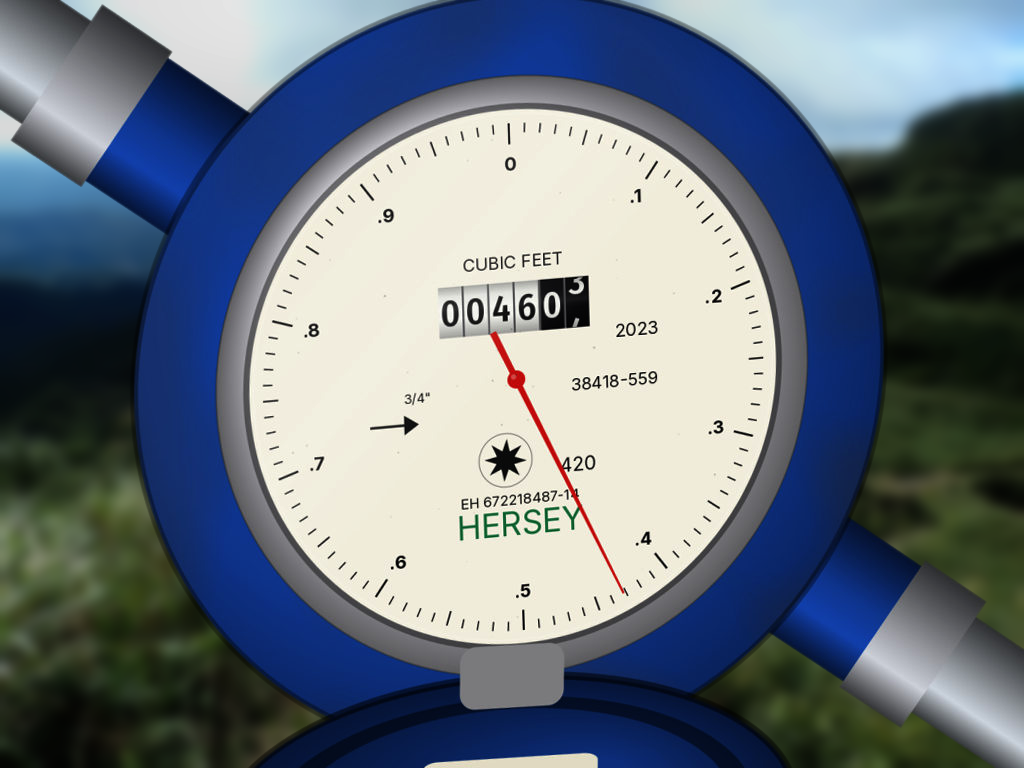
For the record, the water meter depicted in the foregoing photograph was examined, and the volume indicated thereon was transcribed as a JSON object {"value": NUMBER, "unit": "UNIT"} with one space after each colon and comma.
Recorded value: {"value": 4603.43, "unit": "ft³"}
